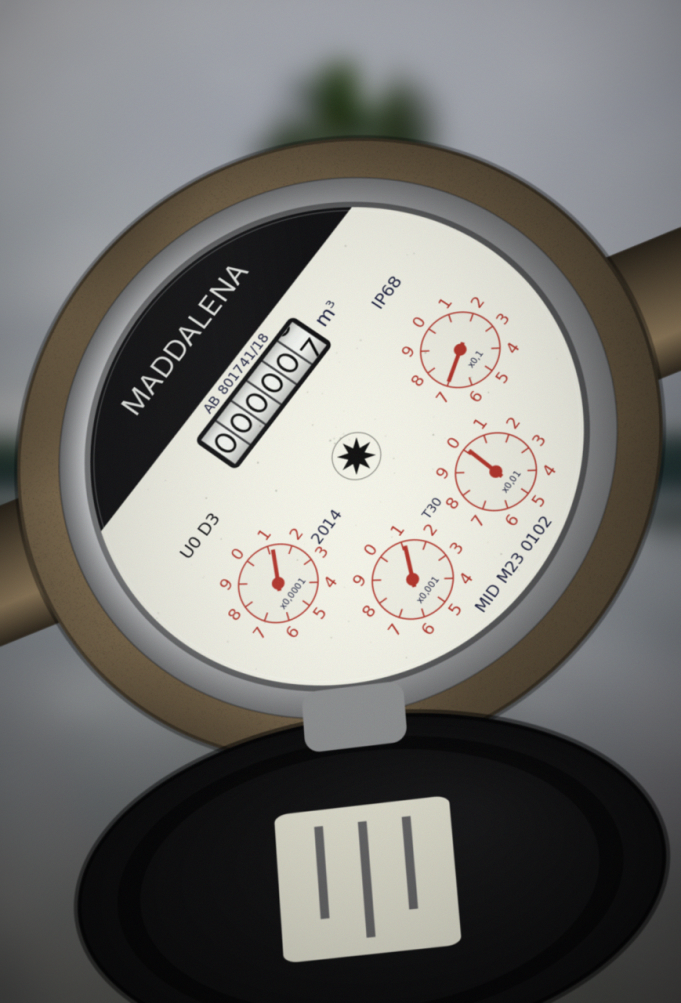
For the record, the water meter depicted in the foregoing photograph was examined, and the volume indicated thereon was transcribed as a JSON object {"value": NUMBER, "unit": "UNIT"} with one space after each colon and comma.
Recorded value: {"value": 6.7011, "unit": "m³"}
